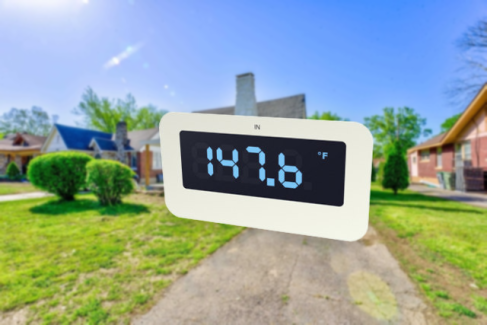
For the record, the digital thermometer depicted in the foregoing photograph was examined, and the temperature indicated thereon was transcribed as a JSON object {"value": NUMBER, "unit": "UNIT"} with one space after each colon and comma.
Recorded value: {"value": 147.6, "unit": "°F"}
